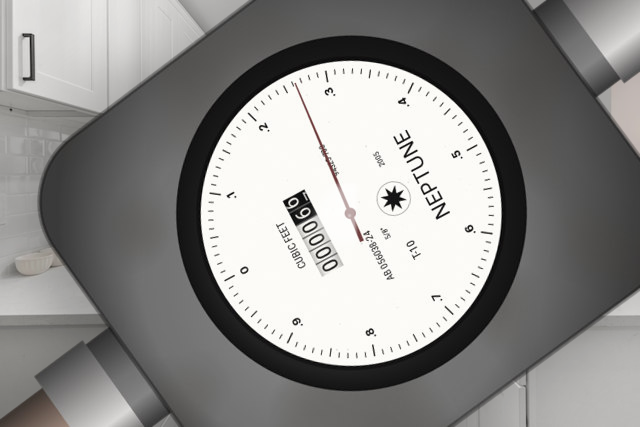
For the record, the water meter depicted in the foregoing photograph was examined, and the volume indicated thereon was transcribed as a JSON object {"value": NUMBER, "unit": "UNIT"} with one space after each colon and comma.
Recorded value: {"value": 66.26, "unit": "ft³"}
